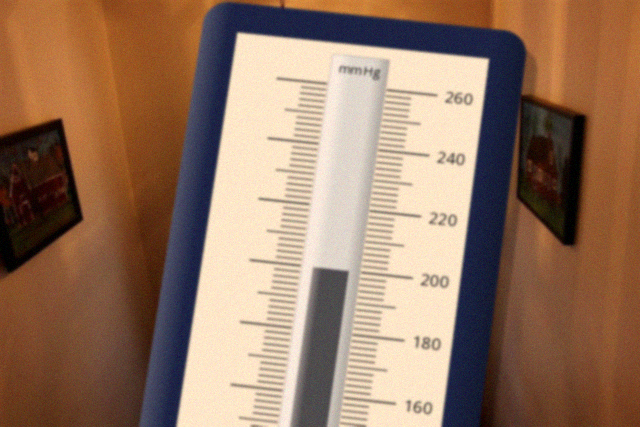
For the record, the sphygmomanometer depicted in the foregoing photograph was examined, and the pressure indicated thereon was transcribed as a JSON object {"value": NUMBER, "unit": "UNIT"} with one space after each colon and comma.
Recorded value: {"value": 200, "unit": "mmHg"}
